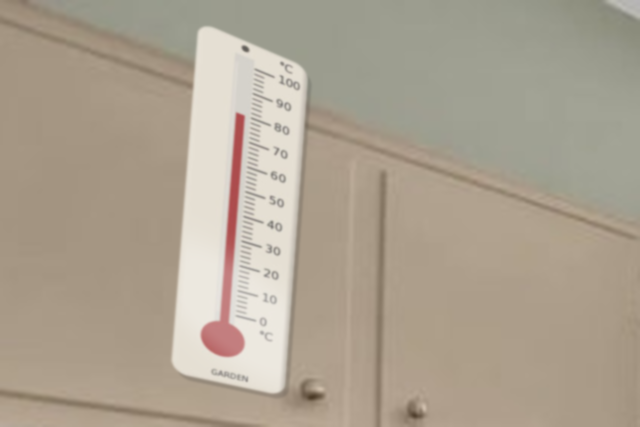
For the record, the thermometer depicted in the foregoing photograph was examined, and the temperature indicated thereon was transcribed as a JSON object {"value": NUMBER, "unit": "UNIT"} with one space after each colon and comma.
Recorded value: {"value": 80, "unit": "°C"}
